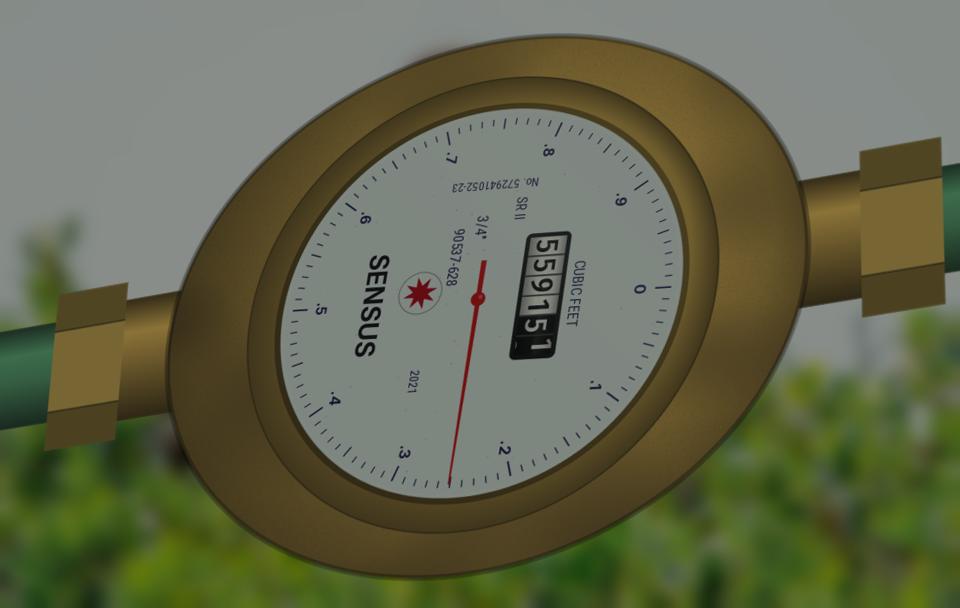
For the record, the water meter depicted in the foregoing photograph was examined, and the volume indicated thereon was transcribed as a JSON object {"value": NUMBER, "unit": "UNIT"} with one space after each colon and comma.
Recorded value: {"value": 559151.25, "unit": "ft³"}
